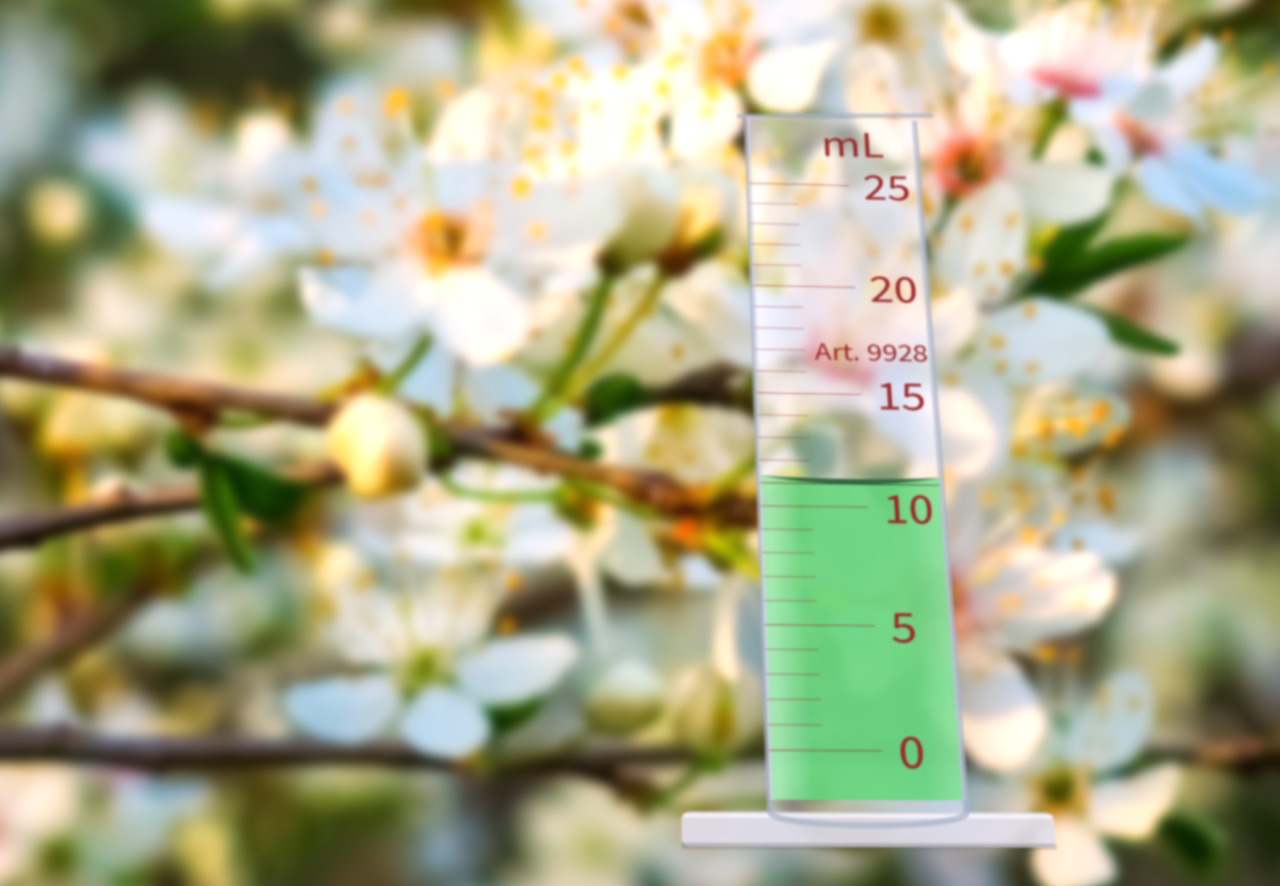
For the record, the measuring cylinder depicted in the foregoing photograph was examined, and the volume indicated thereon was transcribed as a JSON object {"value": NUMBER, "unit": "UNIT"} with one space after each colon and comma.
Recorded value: {"value": 11, "unit": "mL"}
